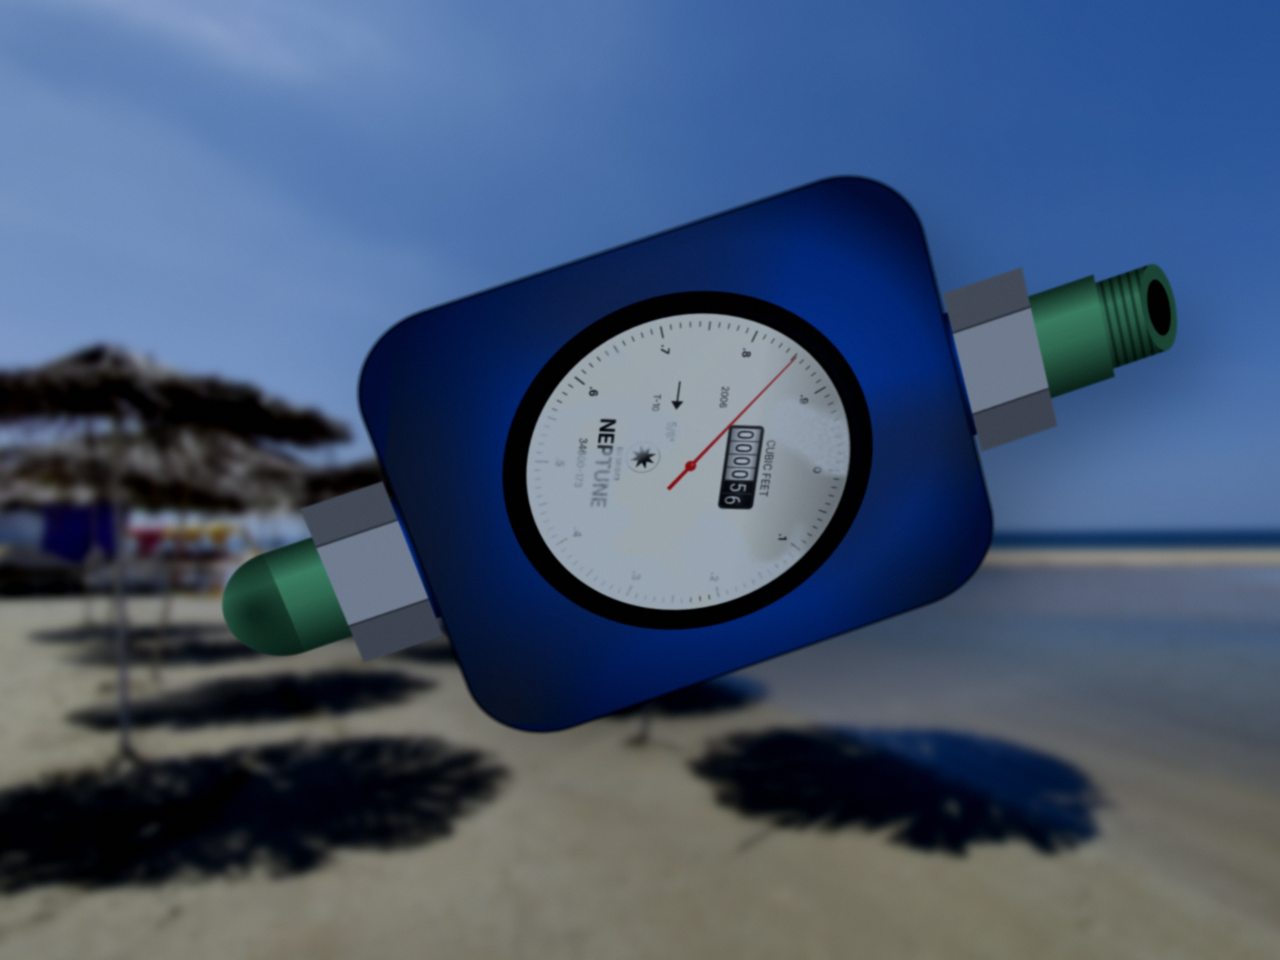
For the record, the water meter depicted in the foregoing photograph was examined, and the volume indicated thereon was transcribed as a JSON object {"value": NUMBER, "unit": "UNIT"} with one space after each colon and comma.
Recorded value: {"value": 55.85, "unit": "ft³"}
